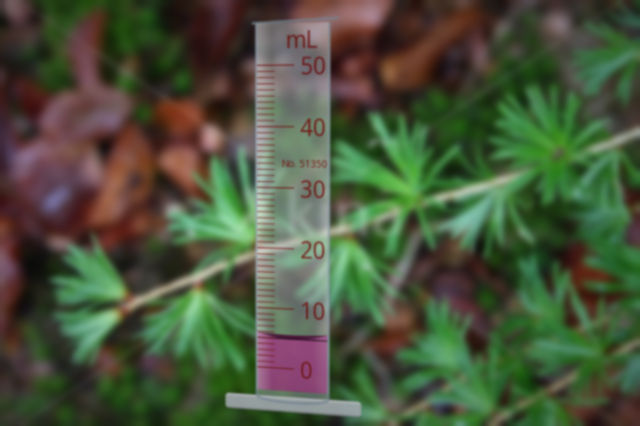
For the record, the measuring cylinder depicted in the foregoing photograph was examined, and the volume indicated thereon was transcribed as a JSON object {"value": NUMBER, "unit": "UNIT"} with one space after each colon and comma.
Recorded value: {"value": 5, "unit": "mL"}
